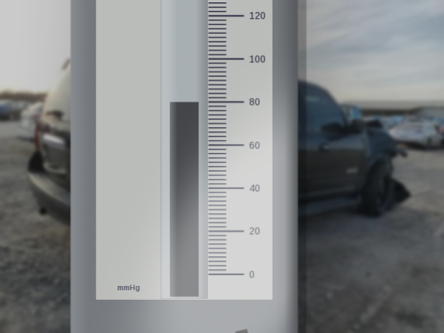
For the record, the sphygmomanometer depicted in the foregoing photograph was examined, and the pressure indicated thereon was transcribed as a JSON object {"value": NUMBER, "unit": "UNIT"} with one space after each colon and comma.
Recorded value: {"value": 80, "unit": "mmHg"}
